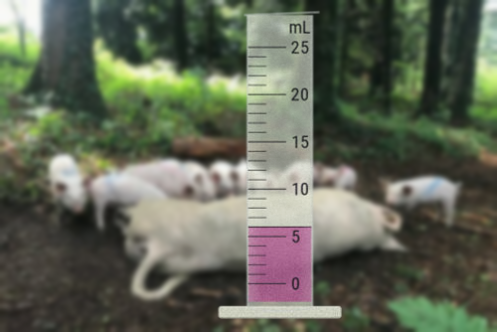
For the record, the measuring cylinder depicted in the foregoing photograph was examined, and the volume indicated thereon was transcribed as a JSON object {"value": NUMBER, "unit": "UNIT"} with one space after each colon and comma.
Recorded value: {"value": 6, "unit": "mL"}
